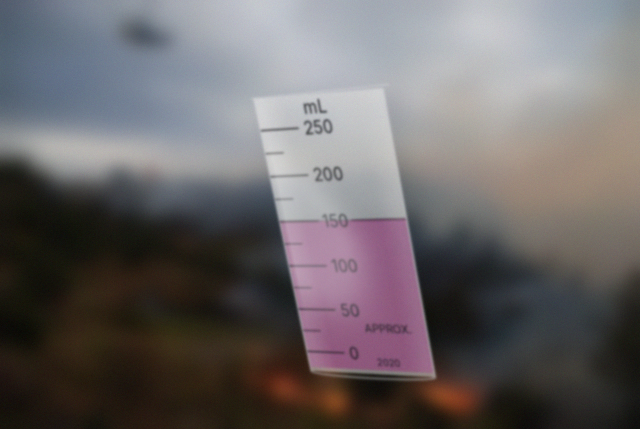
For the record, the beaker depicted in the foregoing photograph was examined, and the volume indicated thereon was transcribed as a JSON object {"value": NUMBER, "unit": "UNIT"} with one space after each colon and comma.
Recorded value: {"value": 150, "unit": "mL"}
